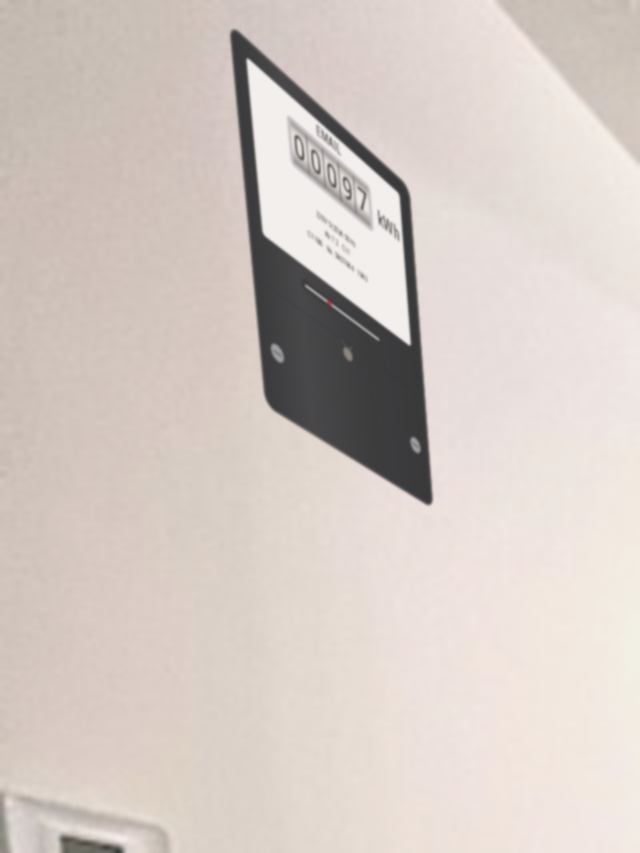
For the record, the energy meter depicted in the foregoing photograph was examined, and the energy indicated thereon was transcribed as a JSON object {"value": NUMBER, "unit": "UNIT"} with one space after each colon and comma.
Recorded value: {"value": 97, "unit": "kWh"}
